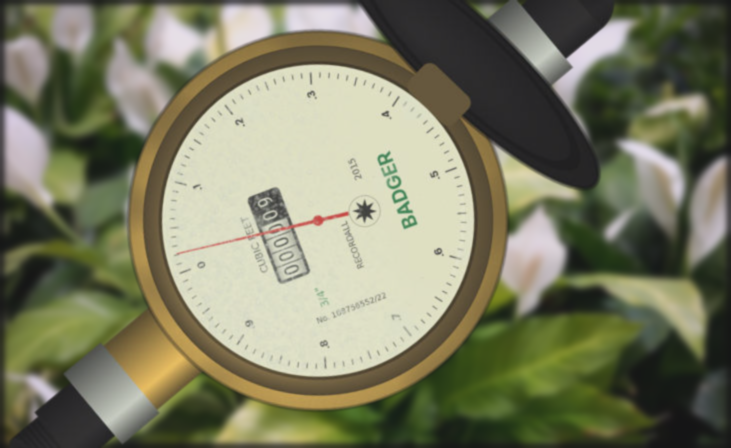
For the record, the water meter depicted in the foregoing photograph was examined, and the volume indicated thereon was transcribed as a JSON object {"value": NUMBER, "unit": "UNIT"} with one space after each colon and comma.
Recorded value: {"value": 9.02, "unit": "ft³"}
